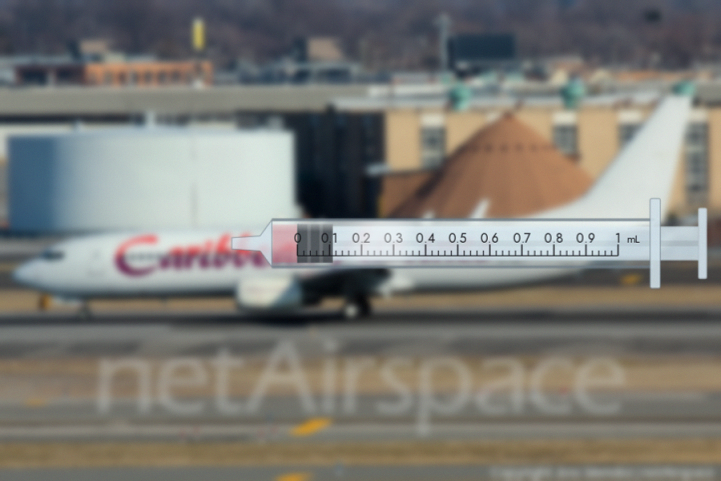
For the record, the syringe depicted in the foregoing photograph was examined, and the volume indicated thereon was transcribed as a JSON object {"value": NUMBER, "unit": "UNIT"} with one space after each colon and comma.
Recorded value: {"value": 0, "unit": "mL"}
